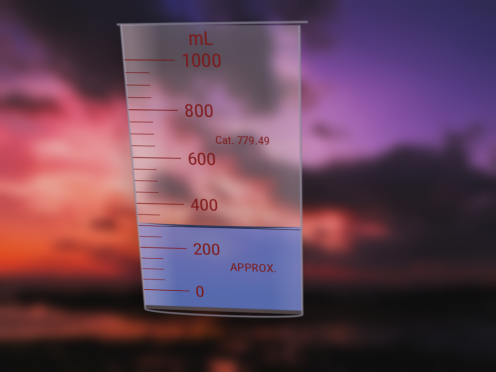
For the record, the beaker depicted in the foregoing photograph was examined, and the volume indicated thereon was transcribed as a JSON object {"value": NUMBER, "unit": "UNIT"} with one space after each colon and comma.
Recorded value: {"value": 300, "unit": "mL"}
